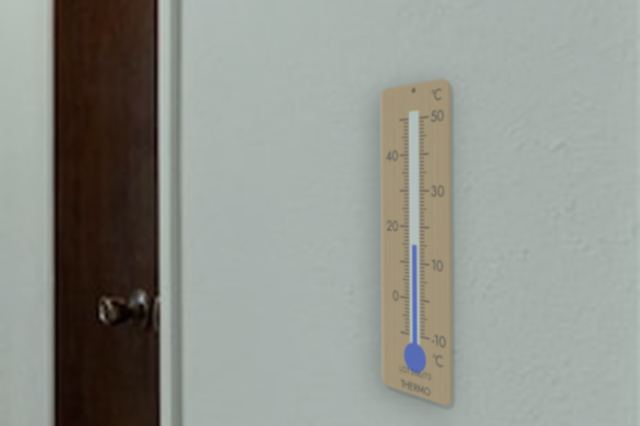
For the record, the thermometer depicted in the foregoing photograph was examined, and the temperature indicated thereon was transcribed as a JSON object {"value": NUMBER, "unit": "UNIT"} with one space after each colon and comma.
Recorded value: {"value": 15, "unit": "°C"}
